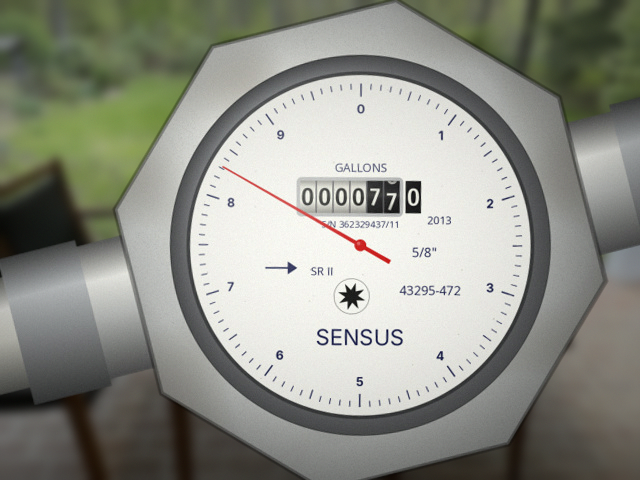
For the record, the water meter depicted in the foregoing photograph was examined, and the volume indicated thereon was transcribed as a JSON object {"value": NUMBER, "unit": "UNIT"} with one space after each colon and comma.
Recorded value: {"value": 768.3, "unit": "gal"}
